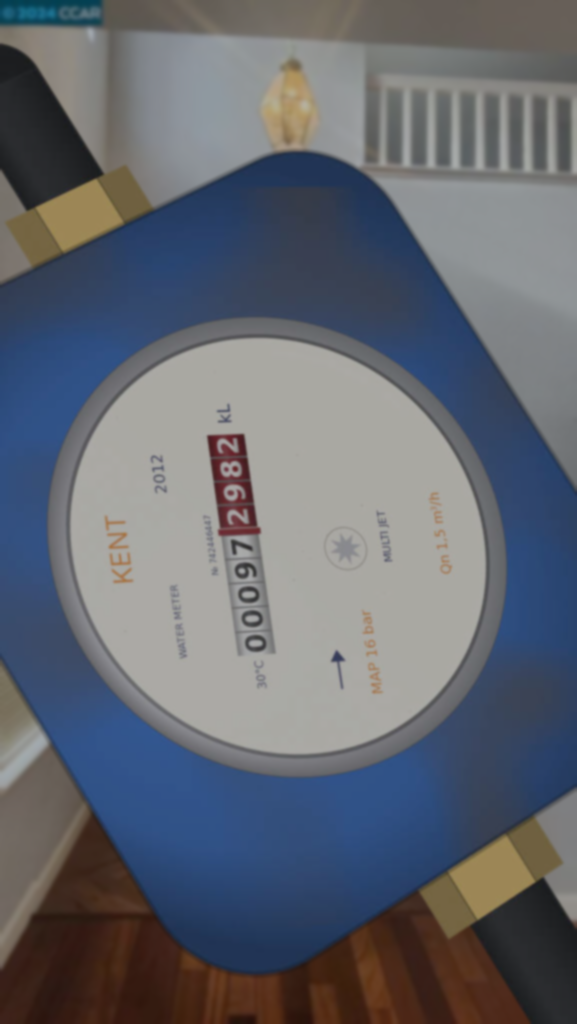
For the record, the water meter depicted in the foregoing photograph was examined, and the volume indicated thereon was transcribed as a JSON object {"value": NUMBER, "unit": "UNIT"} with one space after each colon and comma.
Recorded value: {"value": 97.2982, "unit": "kL"}
